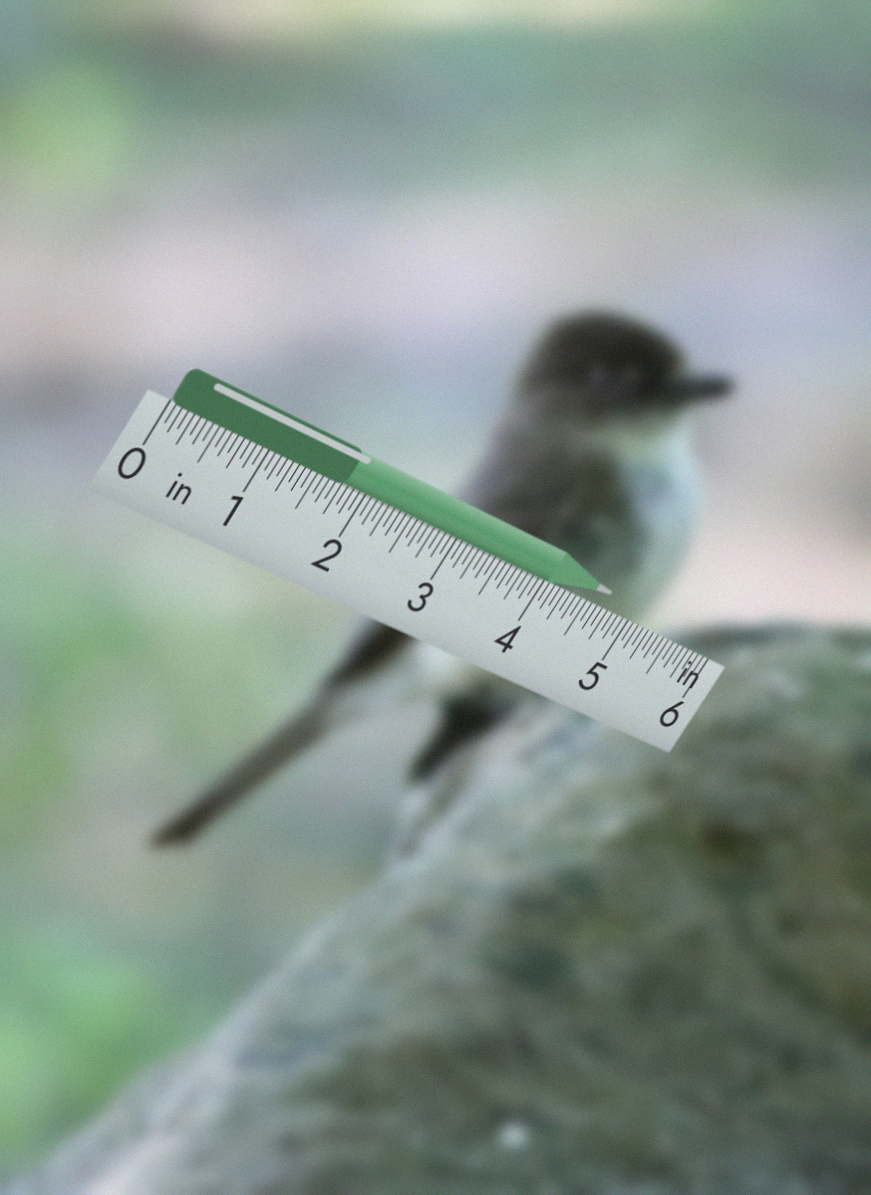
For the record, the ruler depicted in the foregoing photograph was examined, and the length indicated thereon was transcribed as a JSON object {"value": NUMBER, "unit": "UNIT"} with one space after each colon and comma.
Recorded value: {"value": 4.6875, "unit": "in"}
